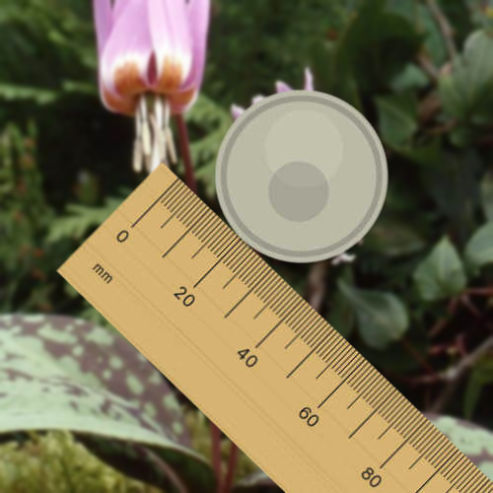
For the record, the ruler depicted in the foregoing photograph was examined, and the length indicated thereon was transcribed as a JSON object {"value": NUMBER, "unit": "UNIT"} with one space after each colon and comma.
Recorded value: {"value": 40, "unit": "mm"}
